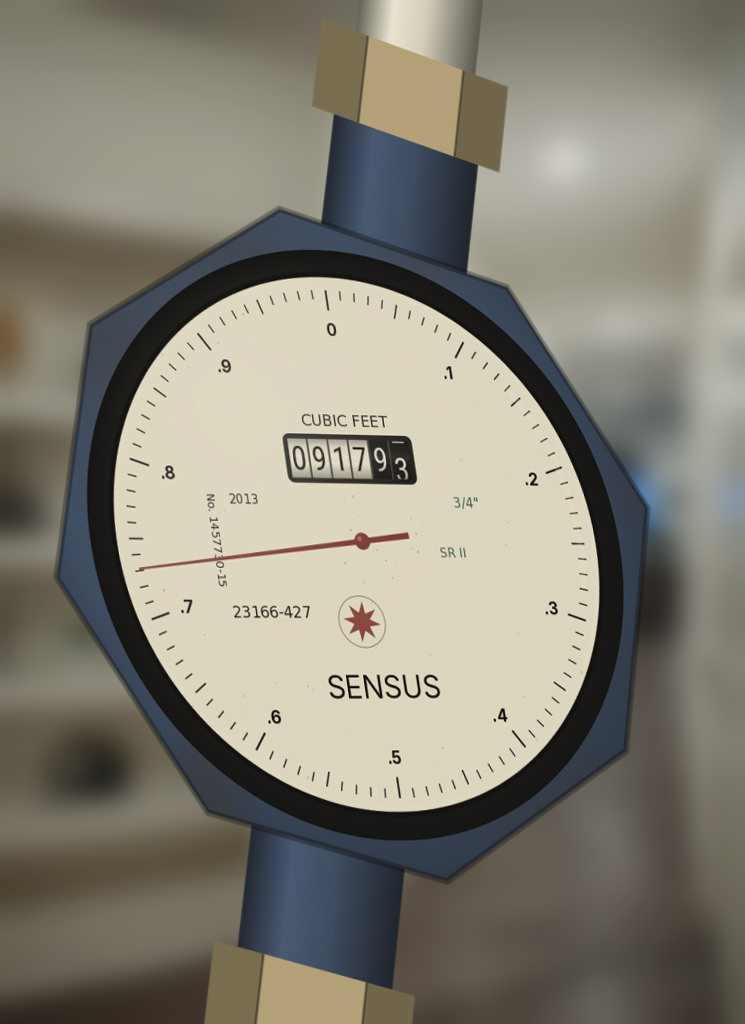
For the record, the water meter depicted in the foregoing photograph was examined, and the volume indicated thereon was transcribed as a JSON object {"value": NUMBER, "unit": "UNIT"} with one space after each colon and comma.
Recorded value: {"value": 91792.73, "unit": "ft³"}
